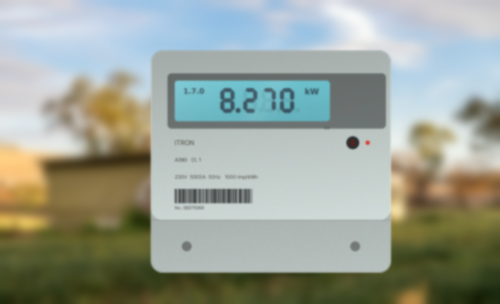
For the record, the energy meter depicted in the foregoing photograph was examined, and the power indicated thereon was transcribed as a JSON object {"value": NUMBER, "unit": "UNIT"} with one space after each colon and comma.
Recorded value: {"value": 8.270, "unit": "kW"}
